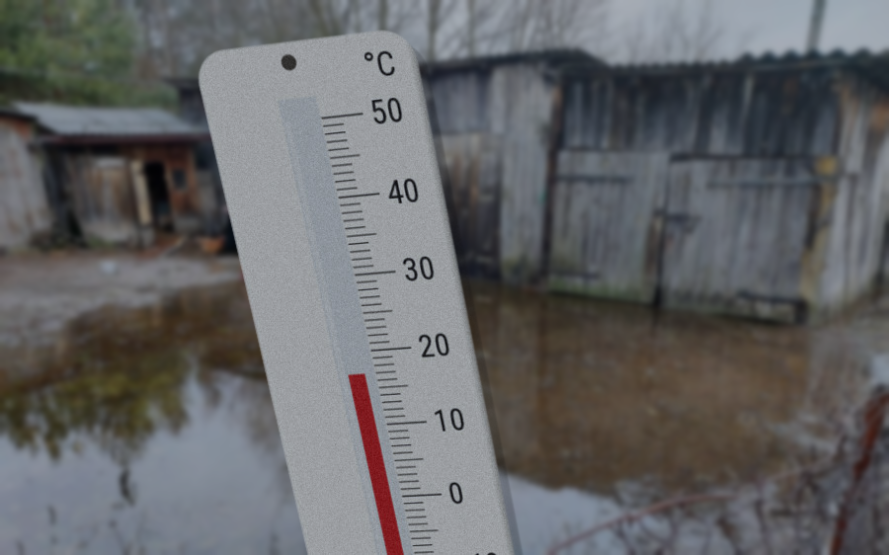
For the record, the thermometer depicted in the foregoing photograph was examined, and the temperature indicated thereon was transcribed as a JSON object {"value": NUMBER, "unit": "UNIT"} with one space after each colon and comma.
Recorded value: {"value": 17, "unit": "°C"}
